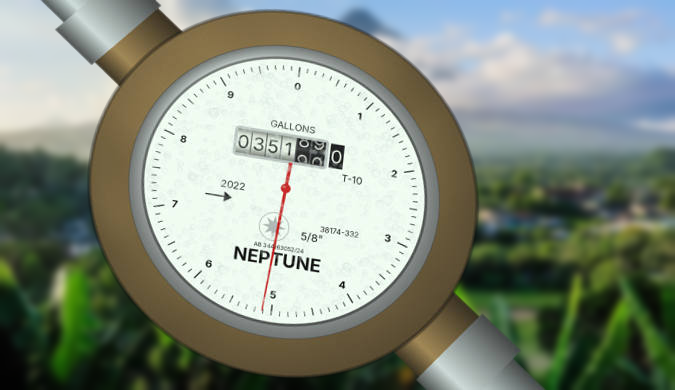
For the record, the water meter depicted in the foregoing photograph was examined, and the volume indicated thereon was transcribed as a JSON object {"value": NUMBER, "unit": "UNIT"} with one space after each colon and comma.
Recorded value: {"value": 351895.1, "unit": "gal"}
